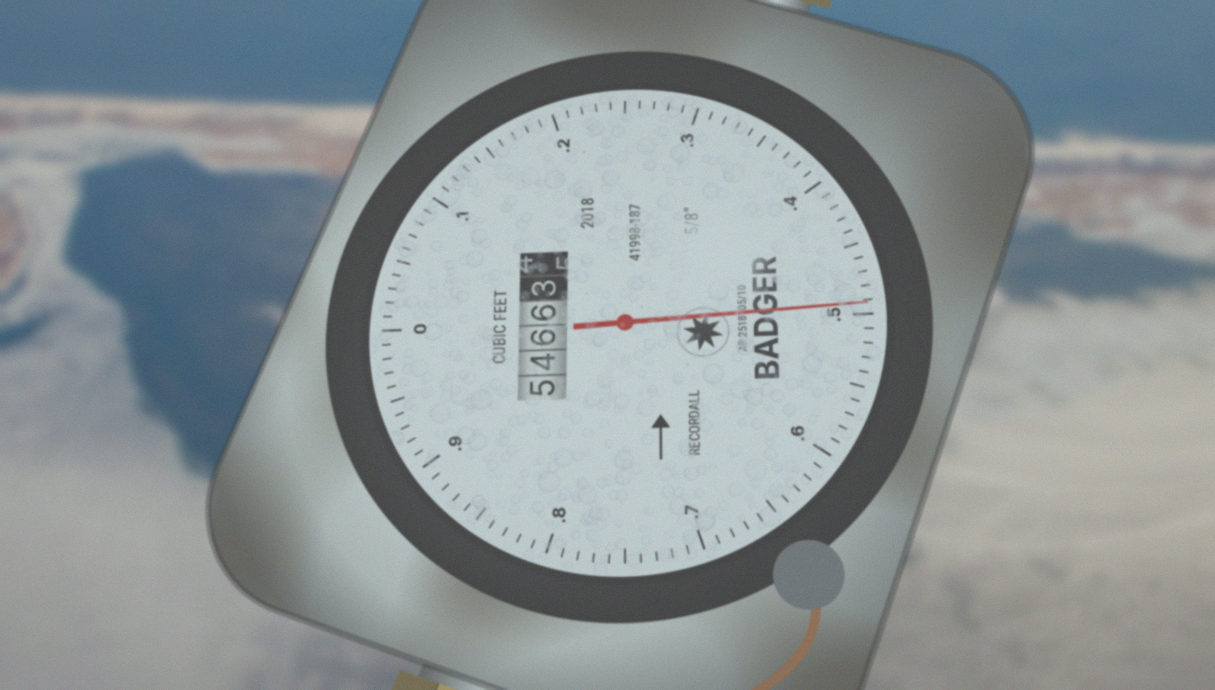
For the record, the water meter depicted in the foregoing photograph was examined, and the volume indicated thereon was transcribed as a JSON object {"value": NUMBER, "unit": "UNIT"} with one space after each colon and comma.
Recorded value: {"value": 546634.49, "unit": "ft³"}
